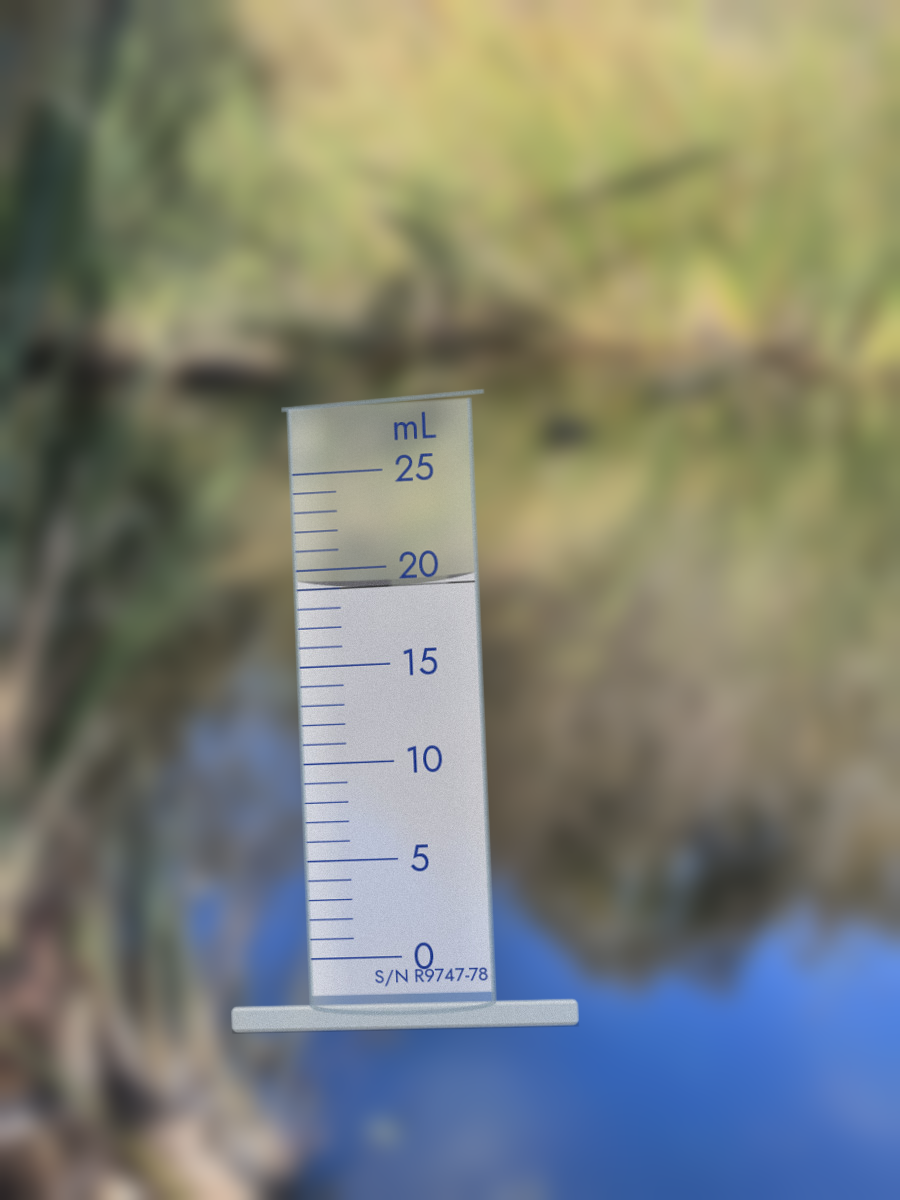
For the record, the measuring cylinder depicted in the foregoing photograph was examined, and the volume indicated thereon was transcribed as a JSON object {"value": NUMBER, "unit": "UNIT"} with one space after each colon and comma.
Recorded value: {"value": 19, "unit": "mL"}
